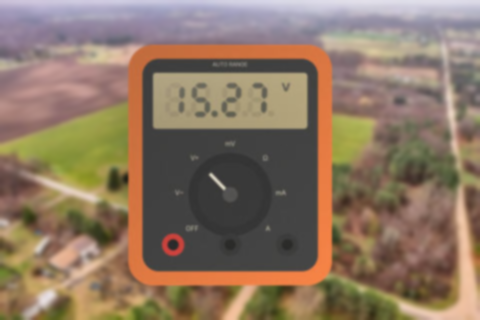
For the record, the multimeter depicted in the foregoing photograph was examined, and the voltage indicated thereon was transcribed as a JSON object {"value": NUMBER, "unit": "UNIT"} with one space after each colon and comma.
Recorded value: {"value": 15.27, "unit": "V"}
